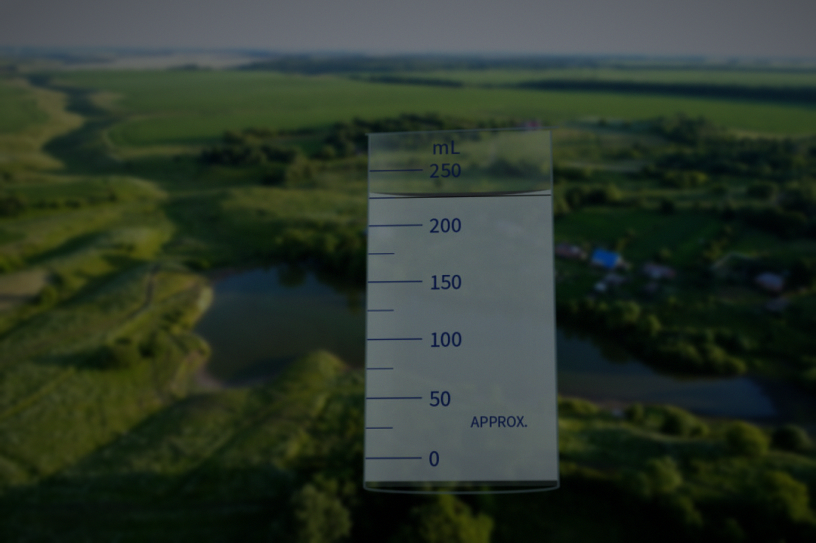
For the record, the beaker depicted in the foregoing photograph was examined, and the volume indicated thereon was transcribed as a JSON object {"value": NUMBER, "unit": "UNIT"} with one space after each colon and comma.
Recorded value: {"value": 225, "unit": "mL"}
